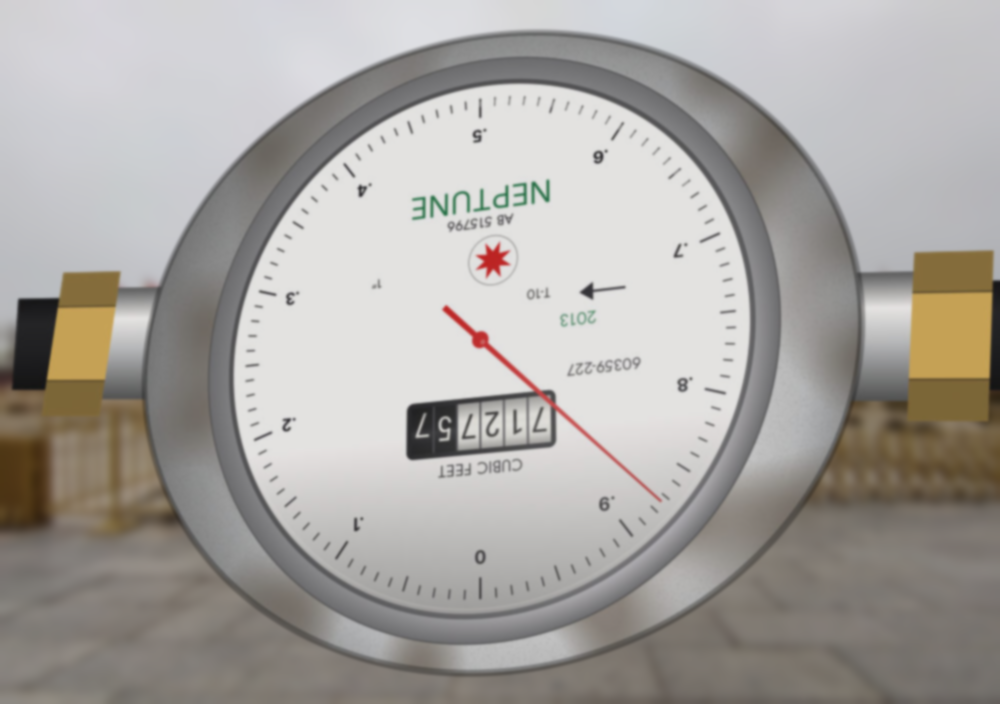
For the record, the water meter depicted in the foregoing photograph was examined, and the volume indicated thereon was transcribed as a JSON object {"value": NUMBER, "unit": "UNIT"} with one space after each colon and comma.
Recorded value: {"value": 712756.87, "unit": "ft³"}
